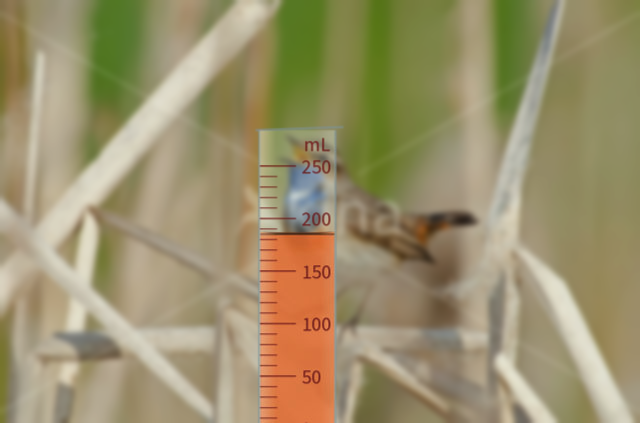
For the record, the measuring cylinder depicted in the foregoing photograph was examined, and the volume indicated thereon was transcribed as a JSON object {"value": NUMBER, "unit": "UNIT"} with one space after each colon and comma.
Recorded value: {"value": 185, "unit": "mL"}
